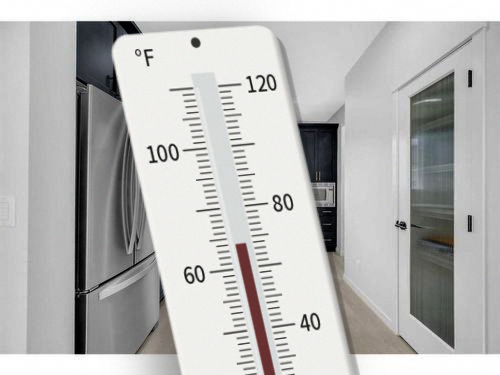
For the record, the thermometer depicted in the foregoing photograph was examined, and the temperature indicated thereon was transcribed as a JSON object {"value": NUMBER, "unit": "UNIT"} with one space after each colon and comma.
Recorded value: {"value": 68, "unit": "°F"}
